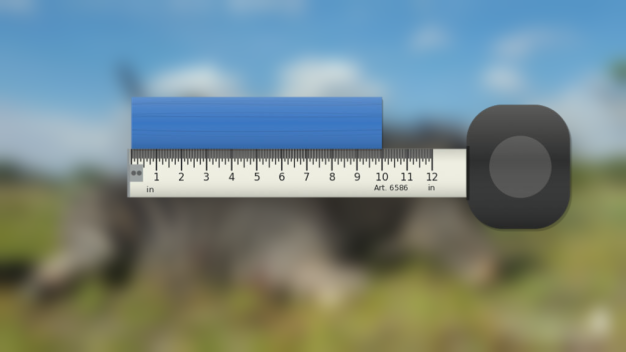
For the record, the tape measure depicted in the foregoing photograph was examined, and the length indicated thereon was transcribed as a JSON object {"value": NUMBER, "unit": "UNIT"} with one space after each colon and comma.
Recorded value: {"value": 10, "unit": "in"}
